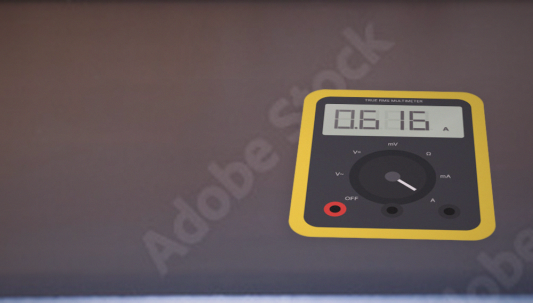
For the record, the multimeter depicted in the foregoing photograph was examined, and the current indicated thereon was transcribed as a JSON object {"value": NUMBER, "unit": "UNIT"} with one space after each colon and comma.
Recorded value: {"value": 0.616, "unit": "A"}
